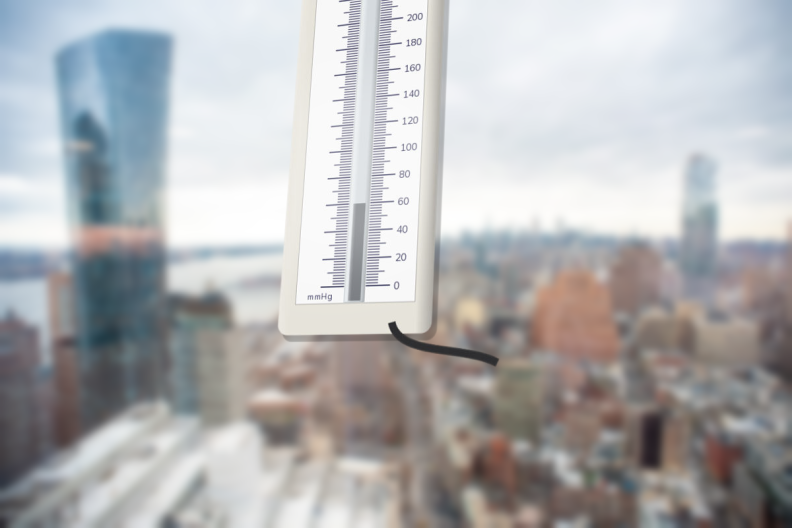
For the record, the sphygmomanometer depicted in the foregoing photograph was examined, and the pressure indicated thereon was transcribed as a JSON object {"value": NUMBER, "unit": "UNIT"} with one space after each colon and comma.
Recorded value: {"value": 60, "unit": "mmHg"}
